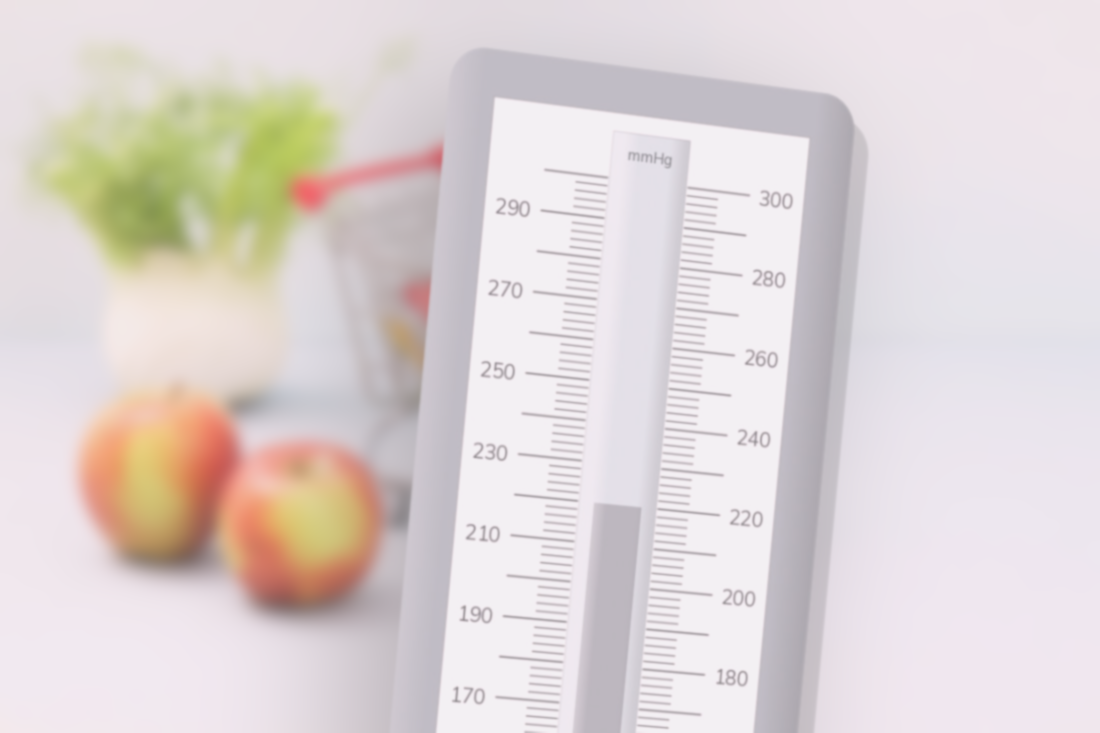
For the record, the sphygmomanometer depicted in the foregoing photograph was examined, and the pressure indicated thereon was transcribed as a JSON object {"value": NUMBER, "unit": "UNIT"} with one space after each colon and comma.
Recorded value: {"value": 220, "unit": "mmHg"}
